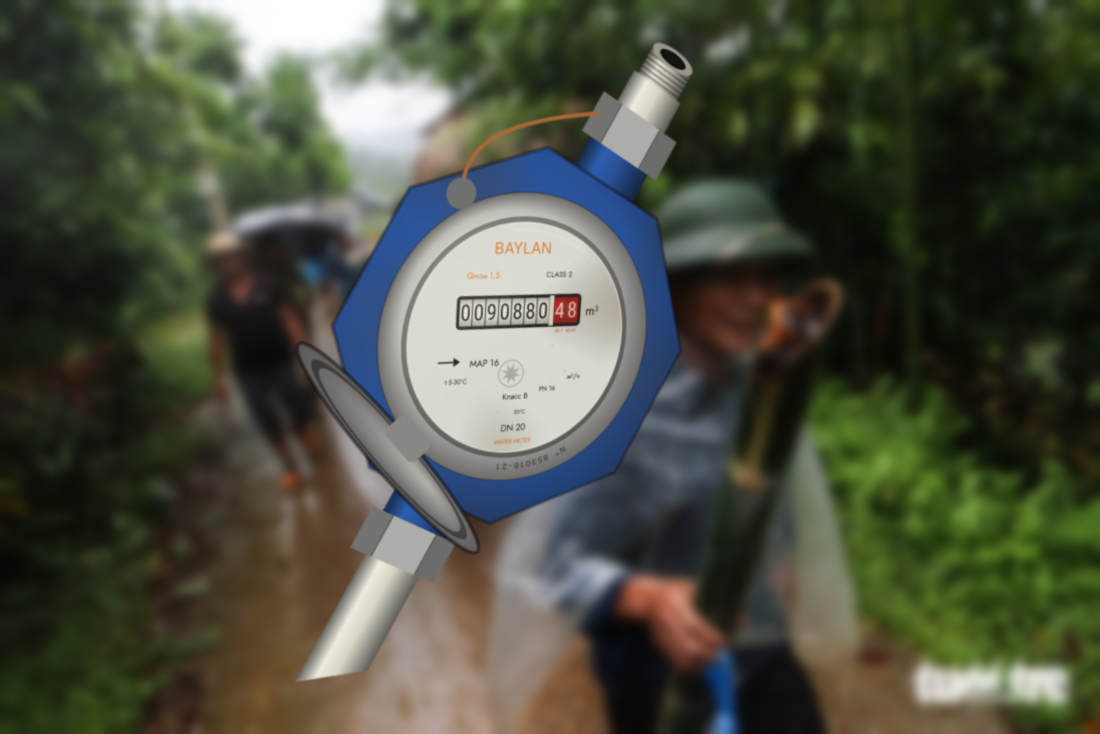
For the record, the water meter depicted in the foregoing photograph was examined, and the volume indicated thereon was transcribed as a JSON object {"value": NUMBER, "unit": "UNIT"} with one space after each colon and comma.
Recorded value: {"value": 90880.48, "unit": "m³"}
